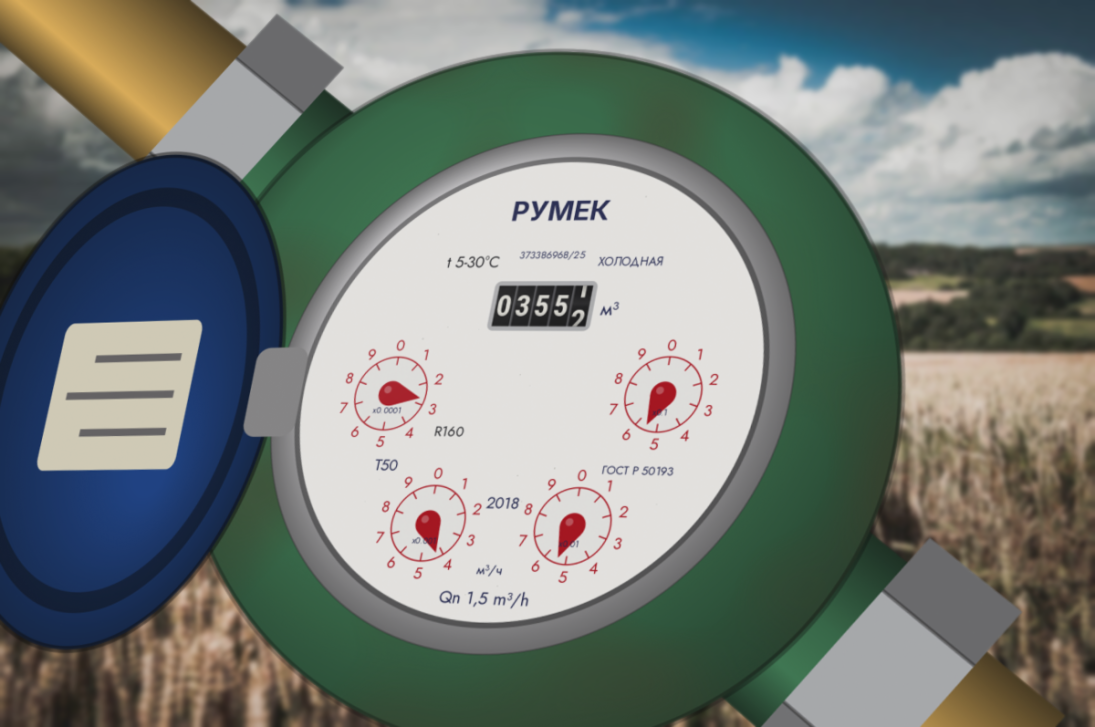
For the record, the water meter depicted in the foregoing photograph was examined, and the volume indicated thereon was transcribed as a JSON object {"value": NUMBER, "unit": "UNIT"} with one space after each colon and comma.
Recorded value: {"value": 3551.5542, "unit": "m³"}
